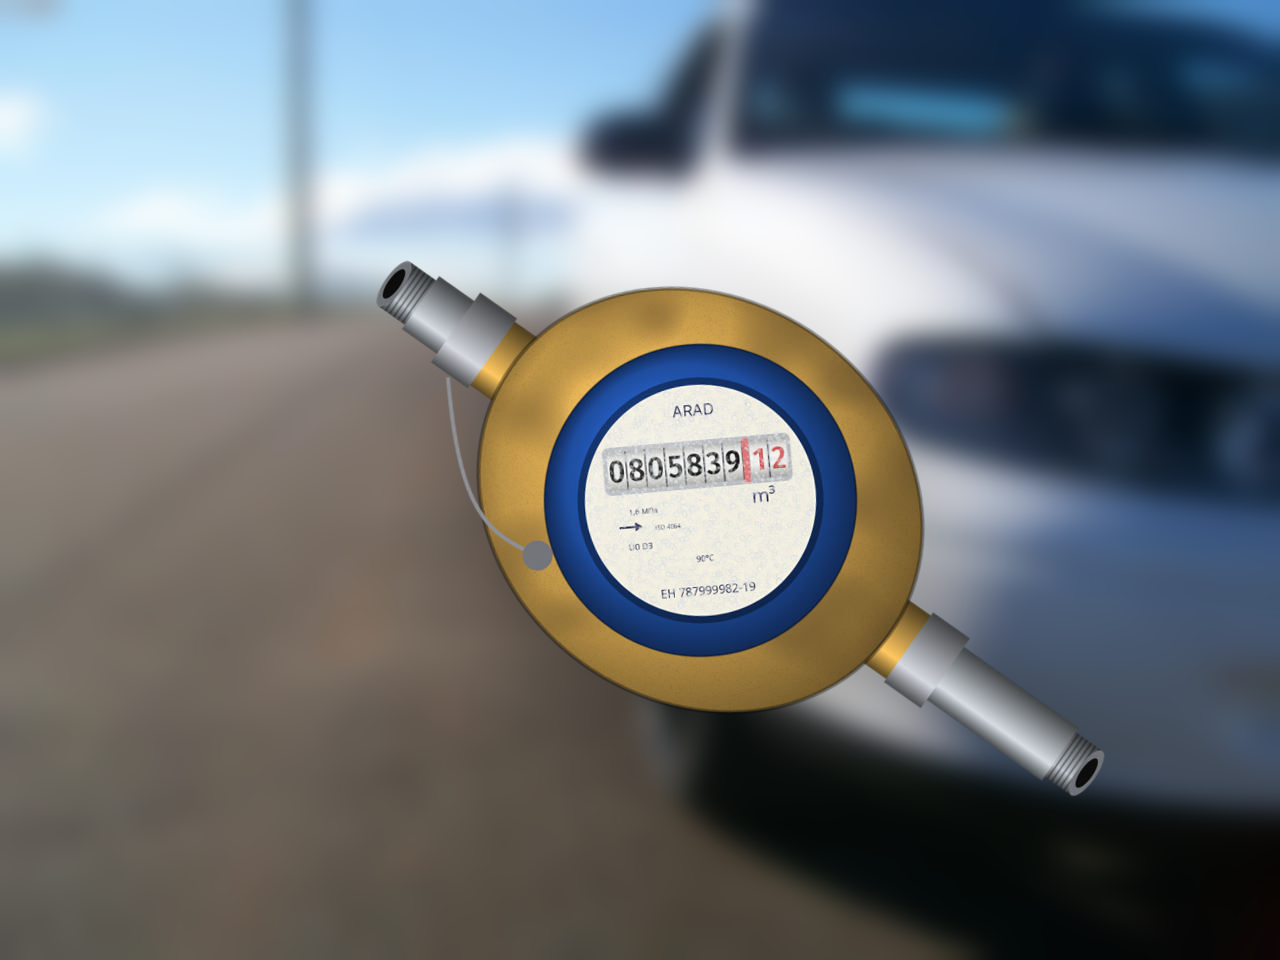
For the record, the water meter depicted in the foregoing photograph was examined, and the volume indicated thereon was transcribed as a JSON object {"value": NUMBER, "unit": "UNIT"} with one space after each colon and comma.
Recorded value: {"value": 805839.12, "unit": "m³"}
